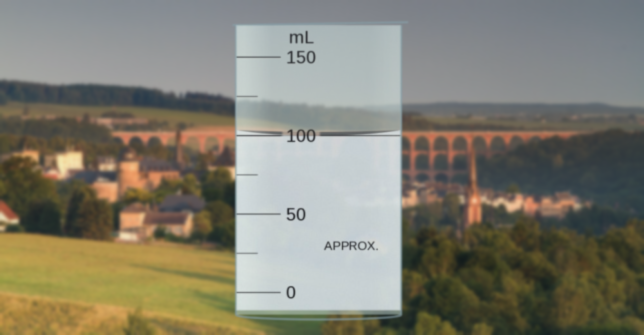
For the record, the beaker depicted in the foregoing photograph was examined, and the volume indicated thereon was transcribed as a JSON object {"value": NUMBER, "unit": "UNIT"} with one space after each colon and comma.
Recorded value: {"value": 100, "unit": "mL"}
